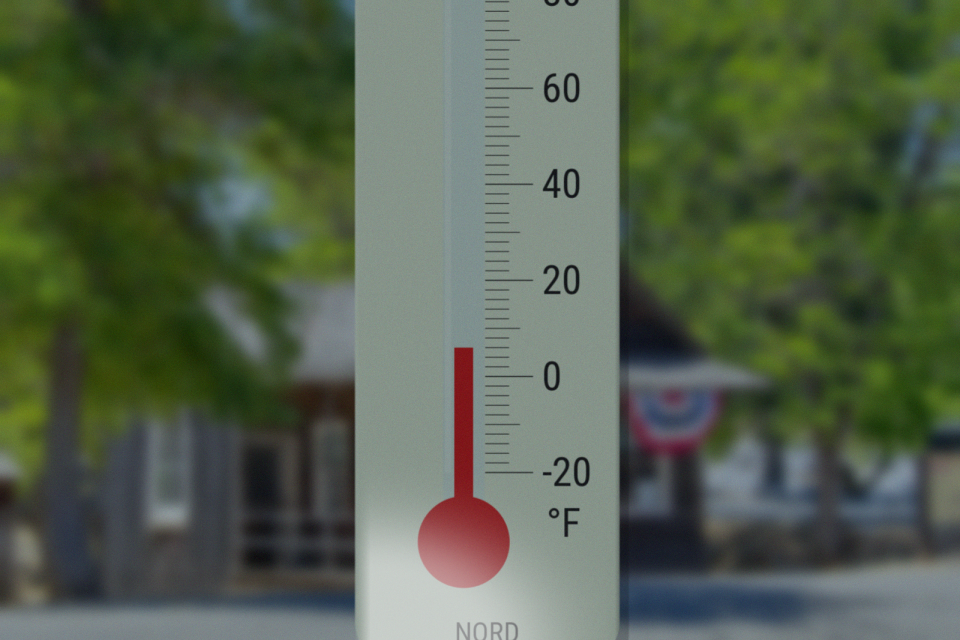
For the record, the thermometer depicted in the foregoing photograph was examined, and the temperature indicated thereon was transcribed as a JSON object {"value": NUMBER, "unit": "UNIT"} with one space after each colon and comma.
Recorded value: {"value": 6, "unit": "°F"}
